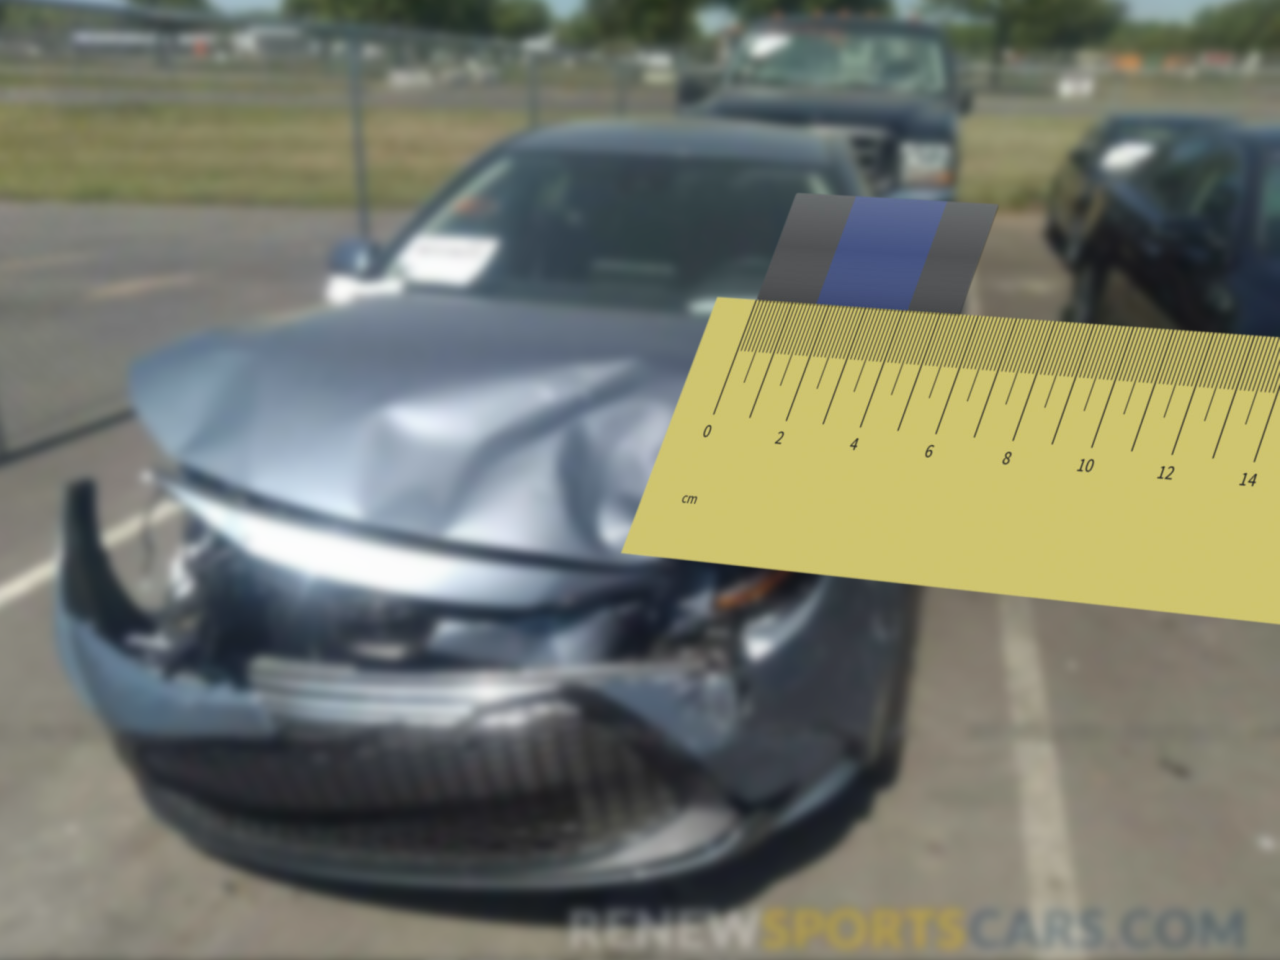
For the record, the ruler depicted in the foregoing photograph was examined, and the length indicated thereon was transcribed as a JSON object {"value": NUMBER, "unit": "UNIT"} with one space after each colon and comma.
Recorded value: {"value": 5.5, "unit": "cm"}
